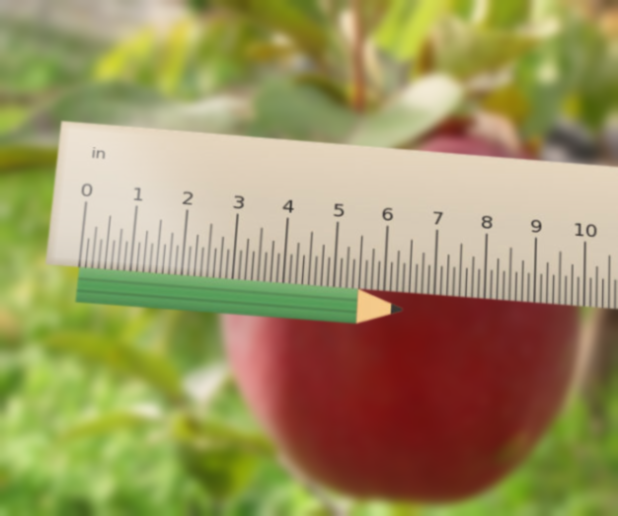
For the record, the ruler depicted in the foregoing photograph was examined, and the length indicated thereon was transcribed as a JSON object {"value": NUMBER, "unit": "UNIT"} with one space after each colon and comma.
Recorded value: {"value": 6.375, "unit": "in"}
